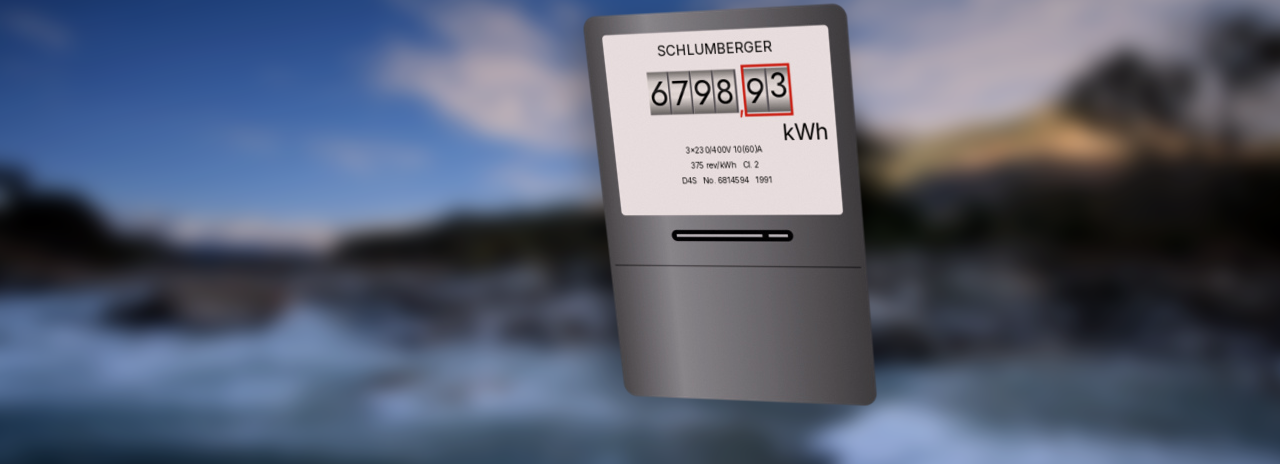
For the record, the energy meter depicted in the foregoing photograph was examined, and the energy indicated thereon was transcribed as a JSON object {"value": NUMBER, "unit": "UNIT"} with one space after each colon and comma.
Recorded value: {"value": 6798.93, "unit": "kWh"}
